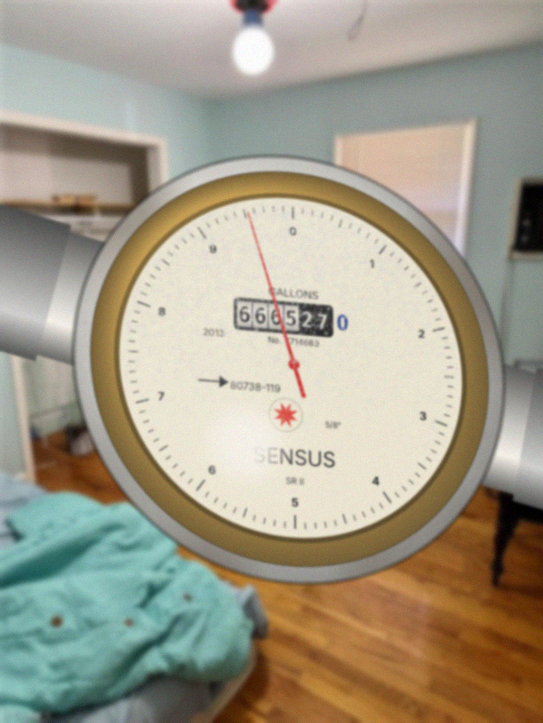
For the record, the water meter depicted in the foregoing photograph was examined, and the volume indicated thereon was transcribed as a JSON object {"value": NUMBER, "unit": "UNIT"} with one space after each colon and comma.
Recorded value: {"value": 6665269.5, "unit": "gal"}
